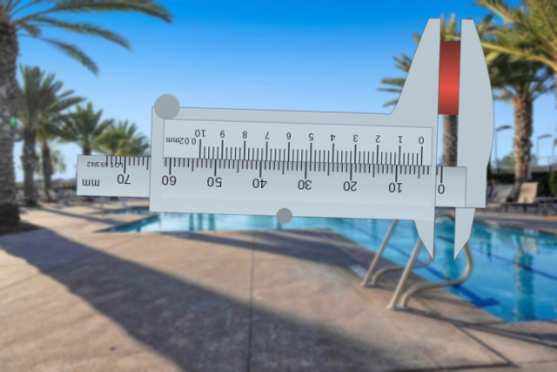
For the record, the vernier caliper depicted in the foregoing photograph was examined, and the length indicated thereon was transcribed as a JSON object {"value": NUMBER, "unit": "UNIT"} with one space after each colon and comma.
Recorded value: {"value": 4.5, "unit": "mm"}
